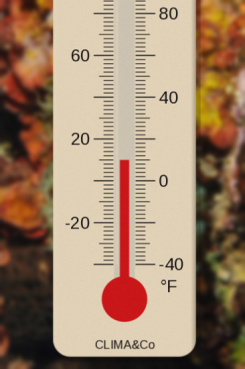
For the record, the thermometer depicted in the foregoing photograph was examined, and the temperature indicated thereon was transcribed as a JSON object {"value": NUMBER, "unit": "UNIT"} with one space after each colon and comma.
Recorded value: {"value": 10, "unit": "°F"}
